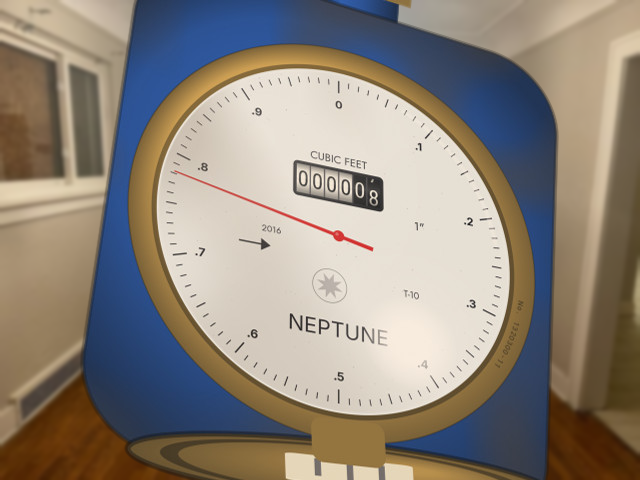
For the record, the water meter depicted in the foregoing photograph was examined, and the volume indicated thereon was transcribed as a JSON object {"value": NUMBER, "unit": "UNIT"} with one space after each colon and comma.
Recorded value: {"value": 7.78, "unit": "ft³"}
